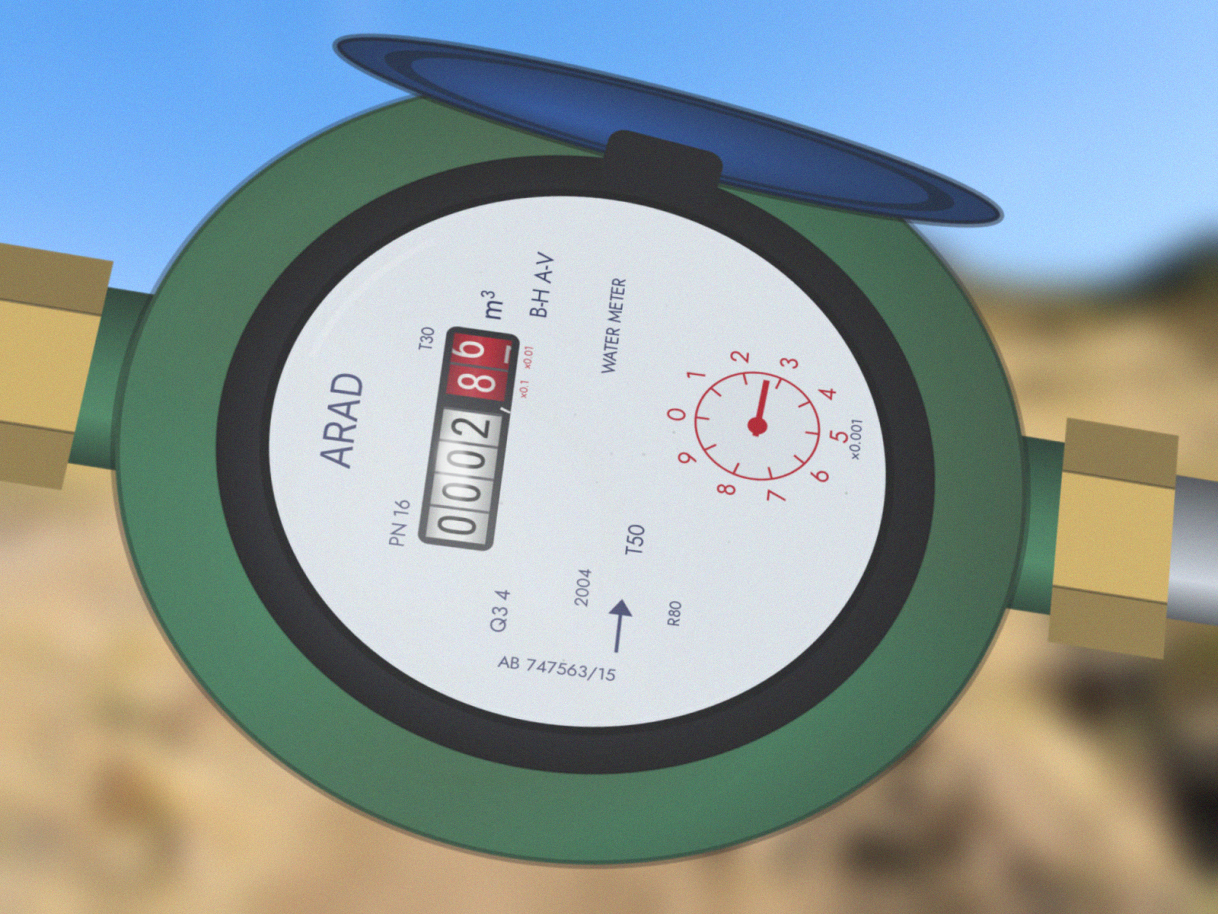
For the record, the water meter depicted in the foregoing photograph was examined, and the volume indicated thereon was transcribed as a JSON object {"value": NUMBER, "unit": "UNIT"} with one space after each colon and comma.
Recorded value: {"value": 2.862, "unit": "m³"}
